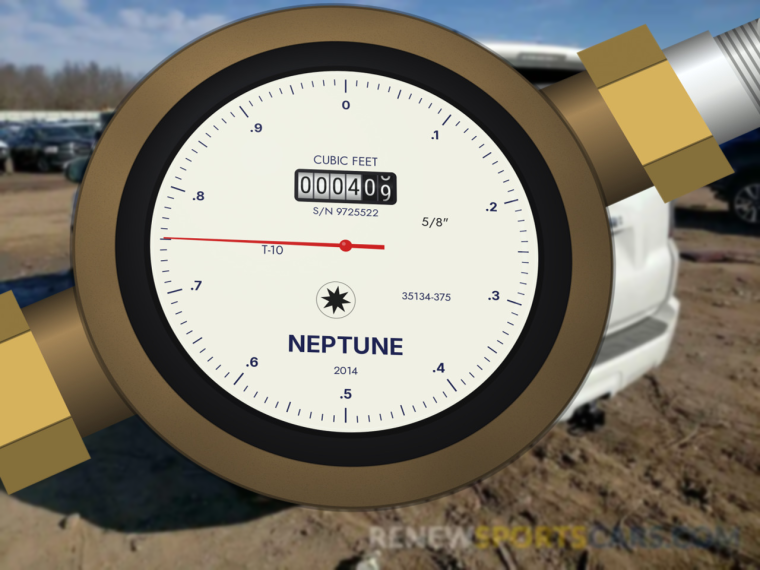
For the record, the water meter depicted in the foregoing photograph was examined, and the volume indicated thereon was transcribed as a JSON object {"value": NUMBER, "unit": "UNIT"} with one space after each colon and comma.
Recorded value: {"value": 408.75, "unit": "ft³"}
